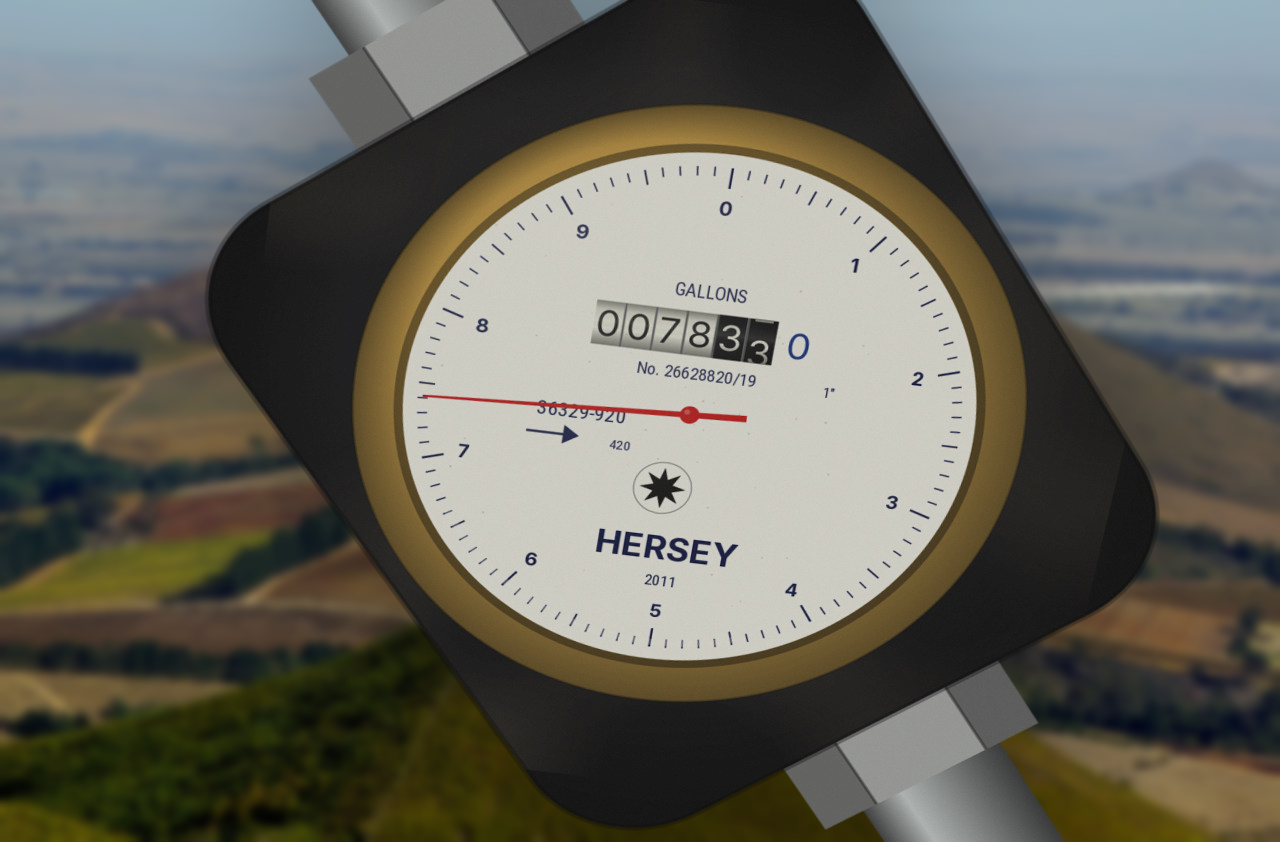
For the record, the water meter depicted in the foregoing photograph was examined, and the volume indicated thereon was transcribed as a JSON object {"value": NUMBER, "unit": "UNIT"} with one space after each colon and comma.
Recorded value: {"value": 78327.4, "unit": "gal"}
